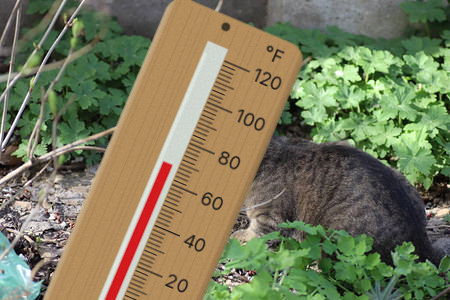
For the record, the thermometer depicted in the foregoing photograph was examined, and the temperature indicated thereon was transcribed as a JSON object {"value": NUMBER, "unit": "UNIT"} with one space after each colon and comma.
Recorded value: {"value": 68, "unit": "°F"}
